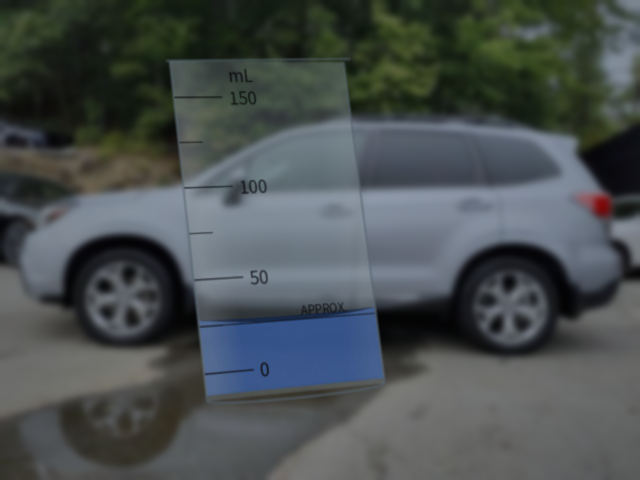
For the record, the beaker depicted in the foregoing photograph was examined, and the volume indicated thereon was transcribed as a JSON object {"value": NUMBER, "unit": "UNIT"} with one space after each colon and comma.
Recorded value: {"value": 25, "unit": "mL"}
